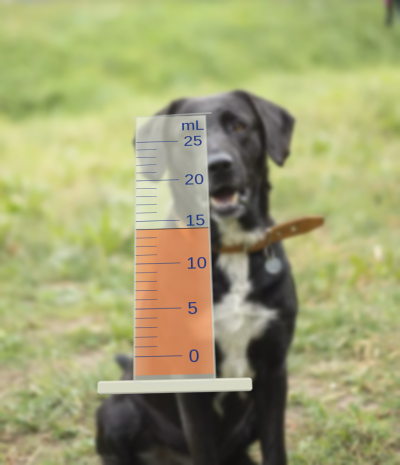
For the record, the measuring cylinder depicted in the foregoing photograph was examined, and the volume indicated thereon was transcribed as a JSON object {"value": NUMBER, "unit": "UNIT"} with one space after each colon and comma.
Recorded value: {"value": 14, "unit": "mL"}
